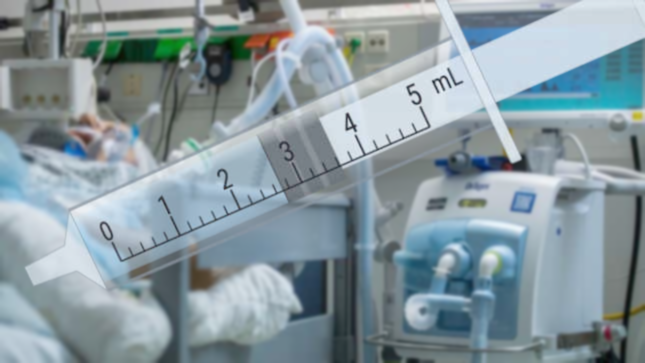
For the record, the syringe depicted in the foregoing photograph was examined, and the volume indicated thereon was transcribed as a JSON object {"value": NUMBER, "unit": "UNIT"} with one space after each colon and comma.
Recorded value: {"value": 2.7, "unit": "mL"}
